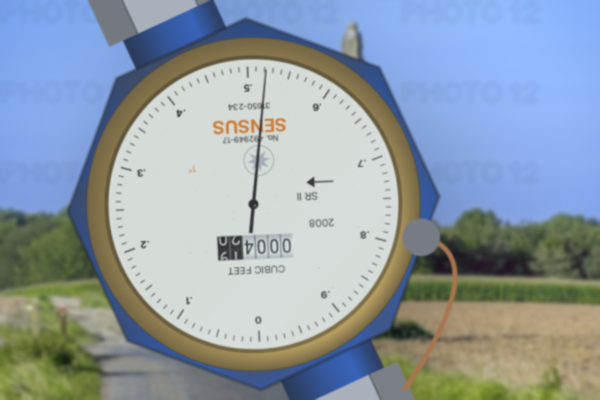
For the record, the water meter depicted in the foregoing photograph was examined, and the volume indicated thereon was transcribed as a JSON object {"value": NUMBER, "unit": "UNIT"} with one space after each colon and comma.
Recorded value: {"value": 419.52, "unit": "ft³"}
